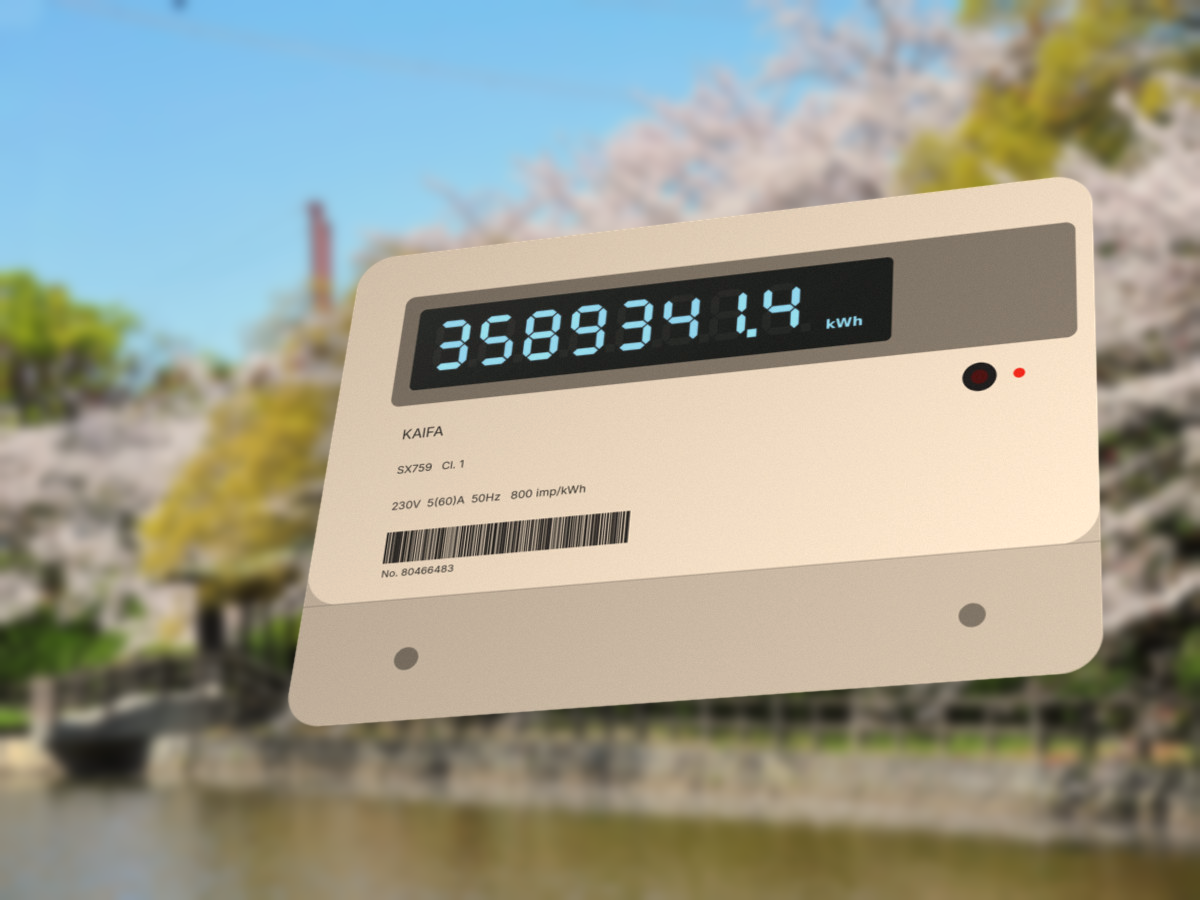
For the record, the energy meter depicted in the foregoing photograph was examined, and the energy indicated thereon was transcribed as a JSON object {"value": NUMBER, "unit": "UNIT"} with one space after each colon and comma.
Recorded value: {"value": 3589341.4, "unit": "kWh"}
